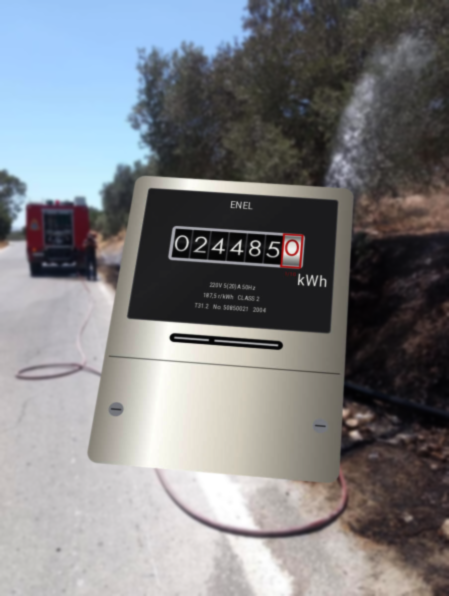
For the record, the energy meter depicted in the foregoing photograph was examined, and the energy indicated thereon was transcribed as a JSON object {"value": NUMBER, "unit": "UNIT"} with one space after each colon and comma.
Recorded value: {"value": 24485.0, "unit": "kWh"}
